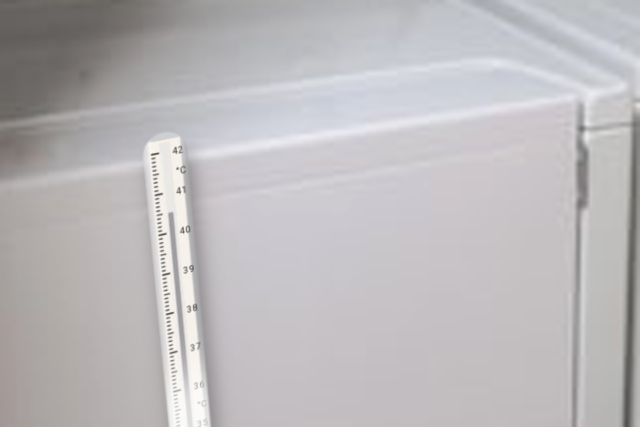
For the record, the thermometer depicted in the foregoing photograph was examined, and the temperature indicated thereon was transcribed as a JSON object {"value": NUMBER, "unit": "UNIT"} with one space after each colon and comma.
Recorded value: {"value": 40.5, "unit": "°C"}
